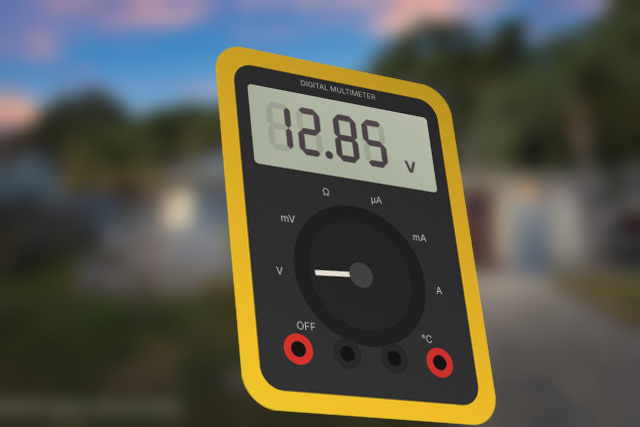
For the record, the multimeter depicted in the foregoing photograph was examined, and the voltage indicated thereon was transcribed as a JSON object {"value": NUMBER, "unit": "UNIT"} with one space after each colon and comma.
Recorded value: {"value": 12.85, "unit": "V"}
